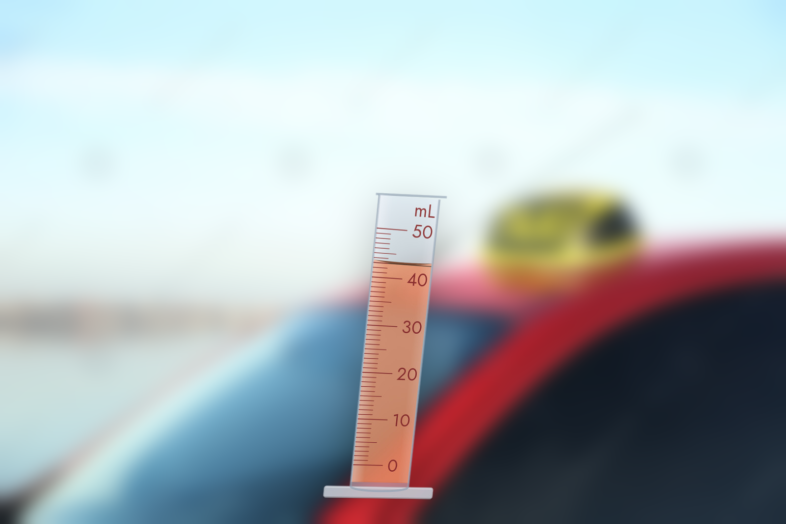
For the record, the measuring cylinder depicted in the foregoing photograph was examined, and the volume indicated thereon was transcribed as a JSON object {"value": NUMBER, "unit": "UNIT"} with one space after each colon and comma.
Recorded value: {"value": 43, "unit": "mL"}
